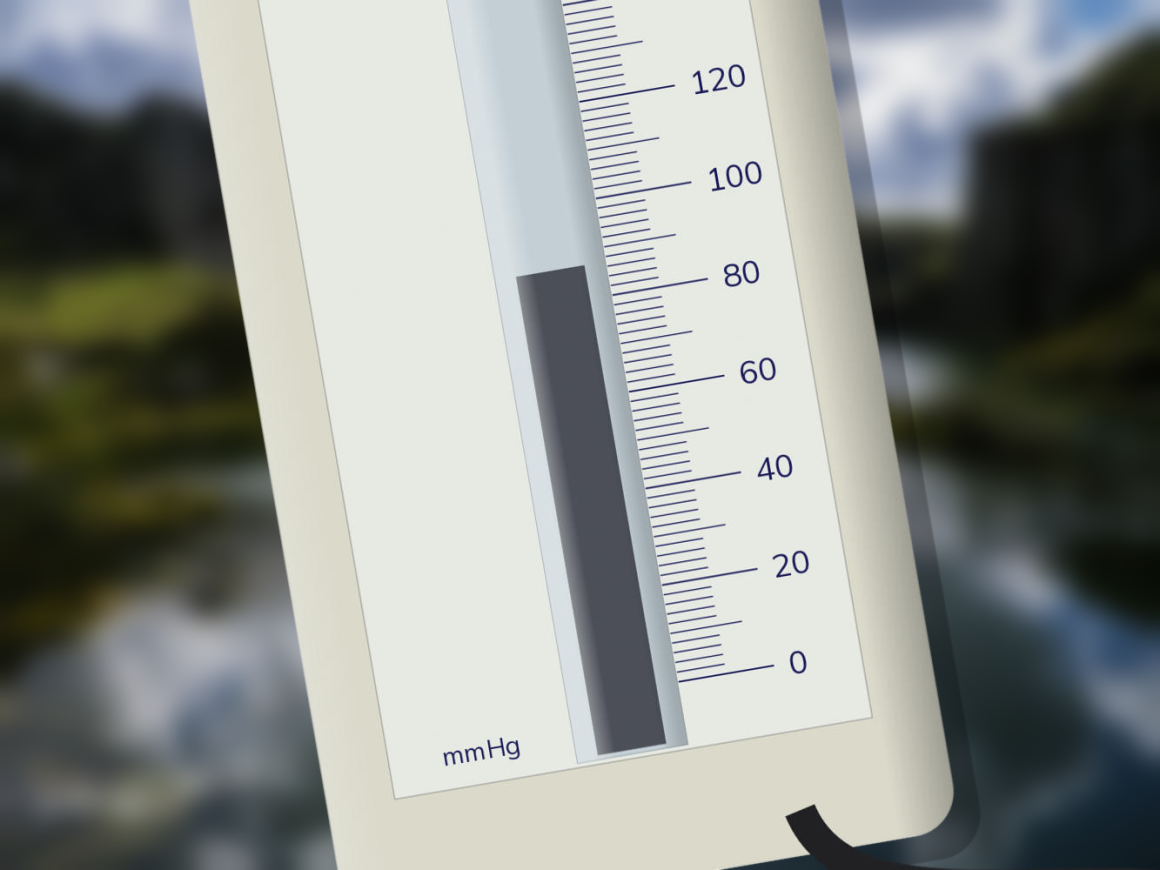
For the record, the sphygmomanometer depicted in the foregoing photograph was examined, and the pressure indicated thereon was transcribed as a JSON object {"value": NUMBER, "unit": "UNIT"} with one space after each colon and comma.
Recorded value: {"value": 87, "unit": "mmHg"}
